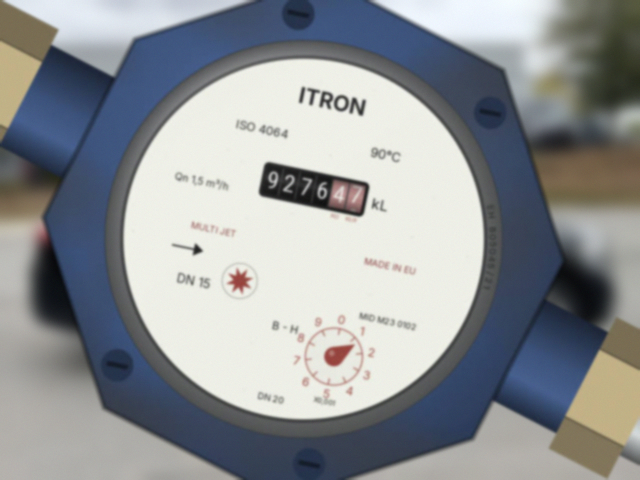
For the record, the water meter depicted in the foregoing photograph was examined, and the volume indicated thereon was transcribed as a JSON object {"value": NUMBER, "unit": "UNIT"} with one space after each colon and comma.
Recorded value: {"value": 9276.471, "unit": "kL"}
